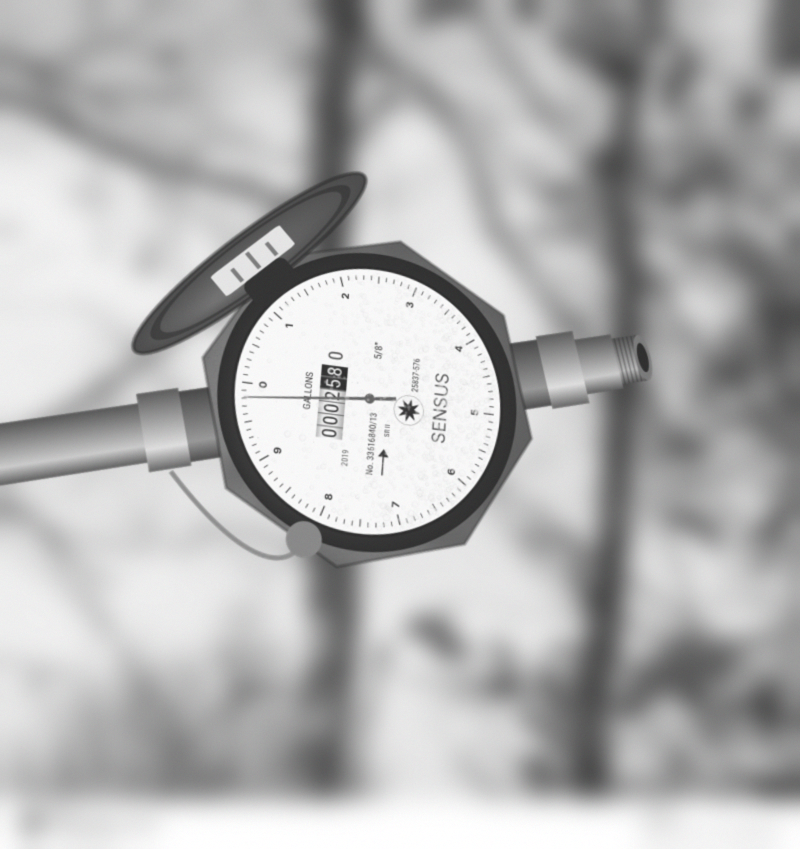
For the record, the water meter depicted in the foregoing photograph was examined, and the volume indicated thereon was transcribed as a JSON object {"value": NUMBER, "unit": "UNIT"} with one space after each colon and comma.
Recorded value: {"value": 2579.8, "unit": "gal"}
